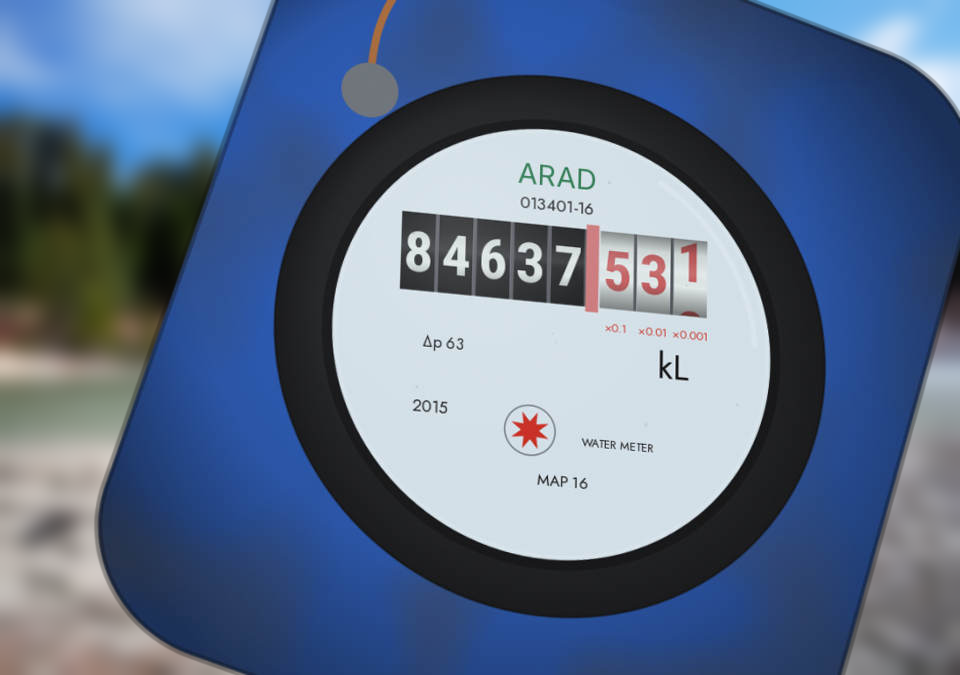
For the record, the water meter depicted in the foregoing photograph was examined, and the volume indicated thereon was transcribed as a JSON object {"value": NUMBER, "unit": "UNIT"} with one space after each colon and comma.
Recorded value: {"value": 84637.531, "unit": "kL"}
